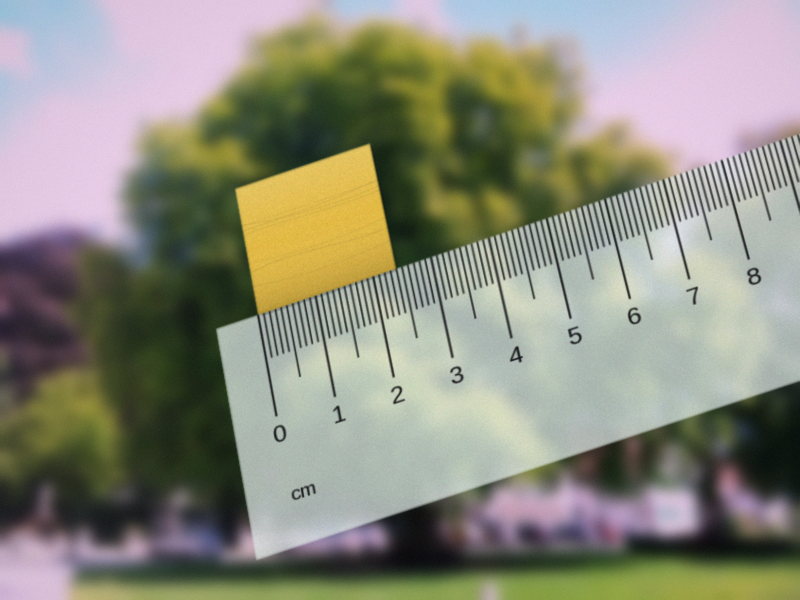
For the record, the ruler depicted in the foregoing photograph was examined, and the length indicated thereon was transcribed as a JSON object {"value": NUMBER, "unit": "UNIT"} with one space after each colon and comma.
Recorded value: {"value": 2.4, "unit": "cm"}
